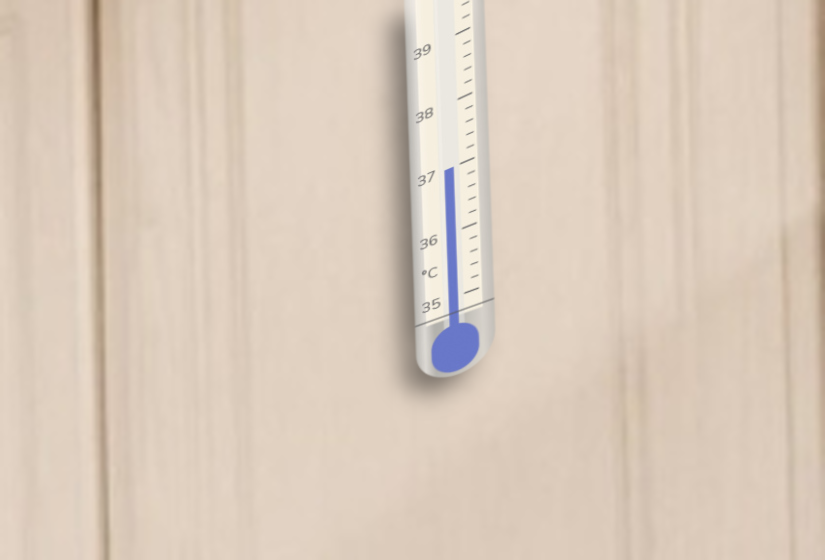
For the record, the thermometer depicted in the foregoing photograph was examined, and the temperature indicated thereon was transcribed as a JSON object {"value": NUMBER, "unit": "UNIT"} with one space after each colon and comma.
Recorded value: {"value": 37, "unit": "°C"}
